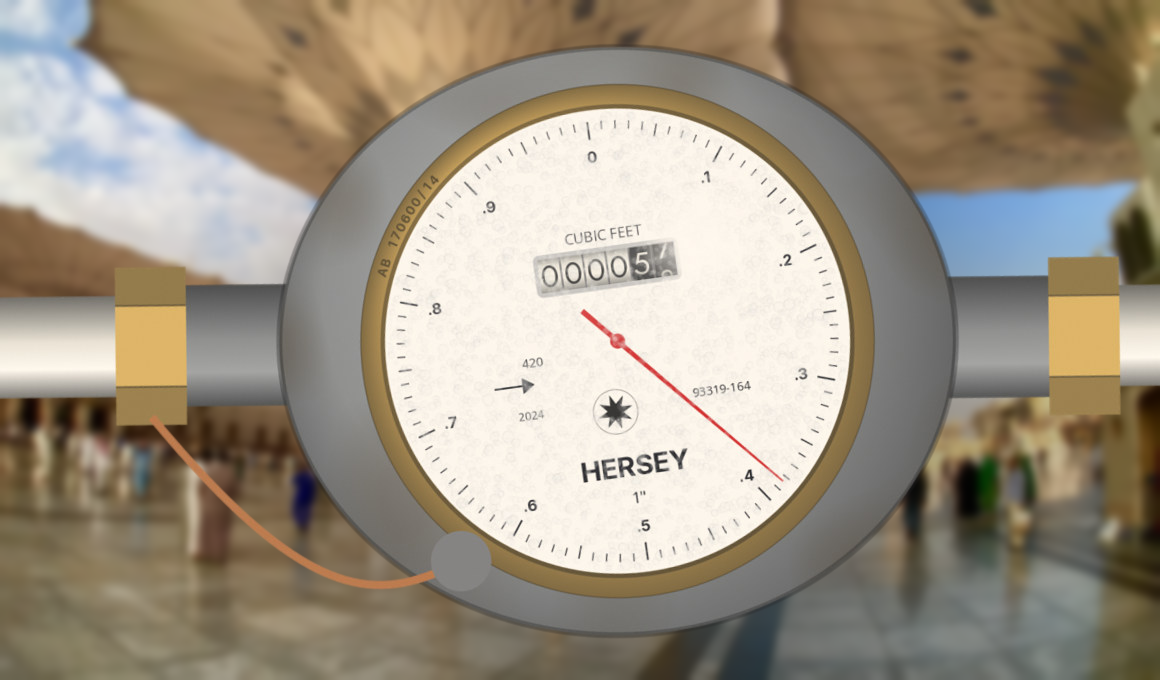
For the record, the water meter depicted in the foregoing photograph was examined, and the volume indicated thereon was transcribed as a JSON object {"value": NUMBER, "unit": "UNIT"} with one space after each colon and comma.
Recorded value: {"value": 57.38, "unit": "ft³"}
